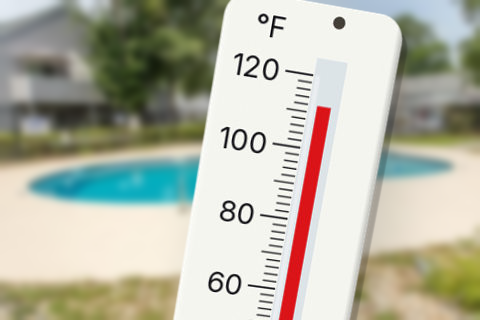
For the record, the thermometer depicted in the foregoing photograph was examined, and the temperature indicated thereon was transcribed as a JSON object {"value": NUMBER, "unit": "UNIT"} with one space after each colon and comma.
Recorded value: {"value": 112, "unit": "°F"}
